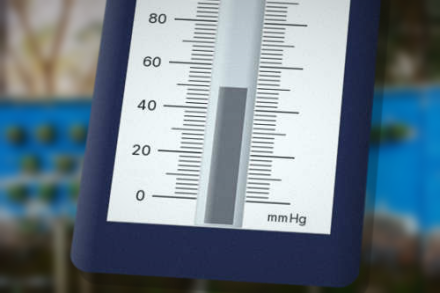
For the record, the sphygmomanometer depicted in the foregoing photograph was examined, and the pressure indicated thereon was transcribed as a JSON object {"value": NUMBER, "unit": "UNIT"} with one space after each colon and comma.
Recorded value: {"value": 50, "unit": "mmHg"}
